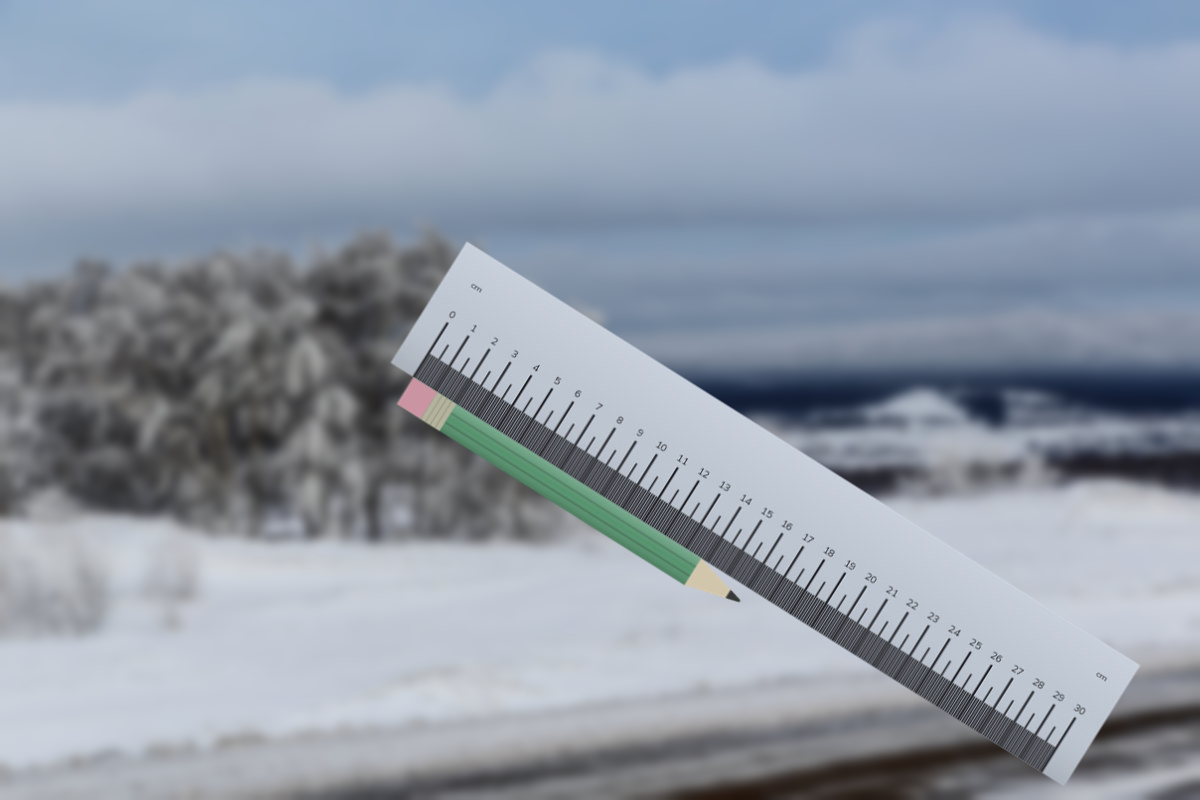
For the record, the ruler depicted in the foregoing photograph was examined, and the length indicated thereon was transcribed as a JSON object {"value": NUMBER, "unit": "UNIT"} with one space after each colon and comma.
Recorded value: {"value": 16, "unit": "cm"}
